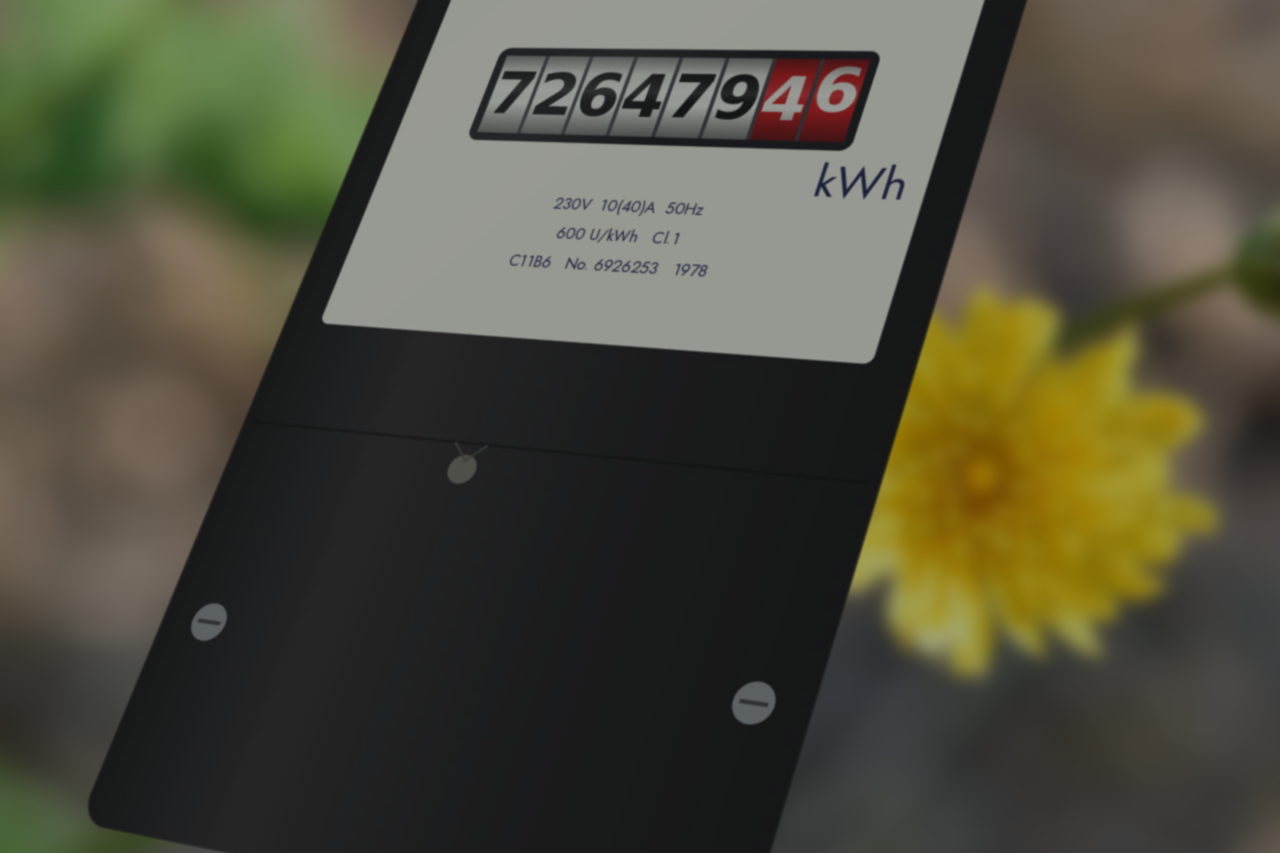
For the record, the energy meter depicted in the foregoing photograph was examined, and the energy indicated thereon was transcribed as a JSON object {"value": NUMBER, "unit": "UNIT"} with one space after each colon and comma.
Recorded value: {"value": 726479.46, "unit": "kWh"}
